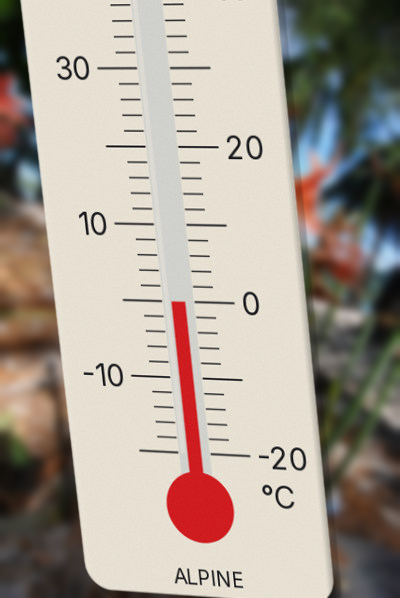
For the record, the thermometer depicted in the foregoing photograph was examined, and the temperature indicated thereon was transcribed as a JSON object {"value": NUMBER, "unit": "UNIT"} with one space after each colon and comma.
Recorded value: {"value": 0, "unit": "°C"}
